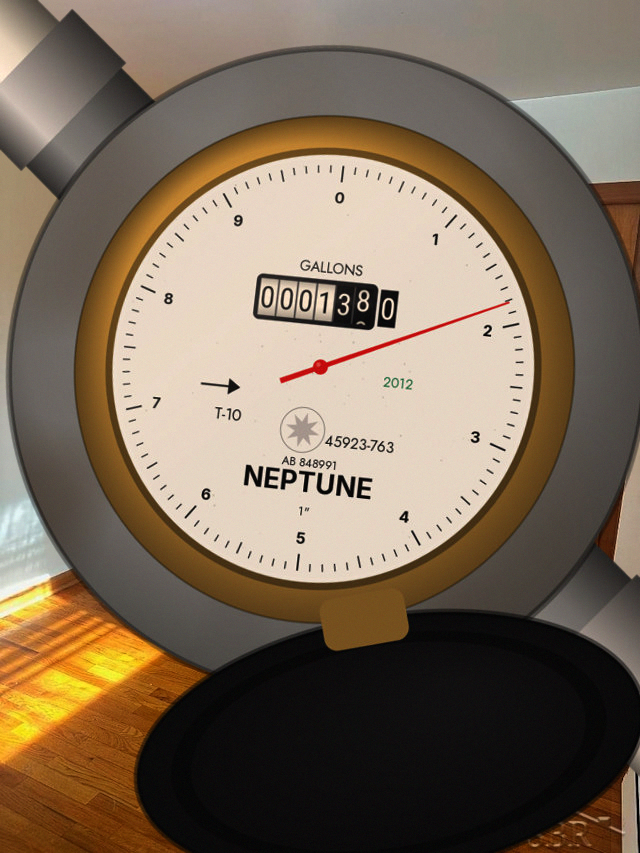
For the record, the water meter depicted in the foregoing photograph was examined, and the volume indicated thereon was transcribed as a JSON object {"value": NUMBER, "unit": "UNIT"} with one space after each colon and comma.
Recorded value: {"value": 1381.8, "unit": "gal"}
